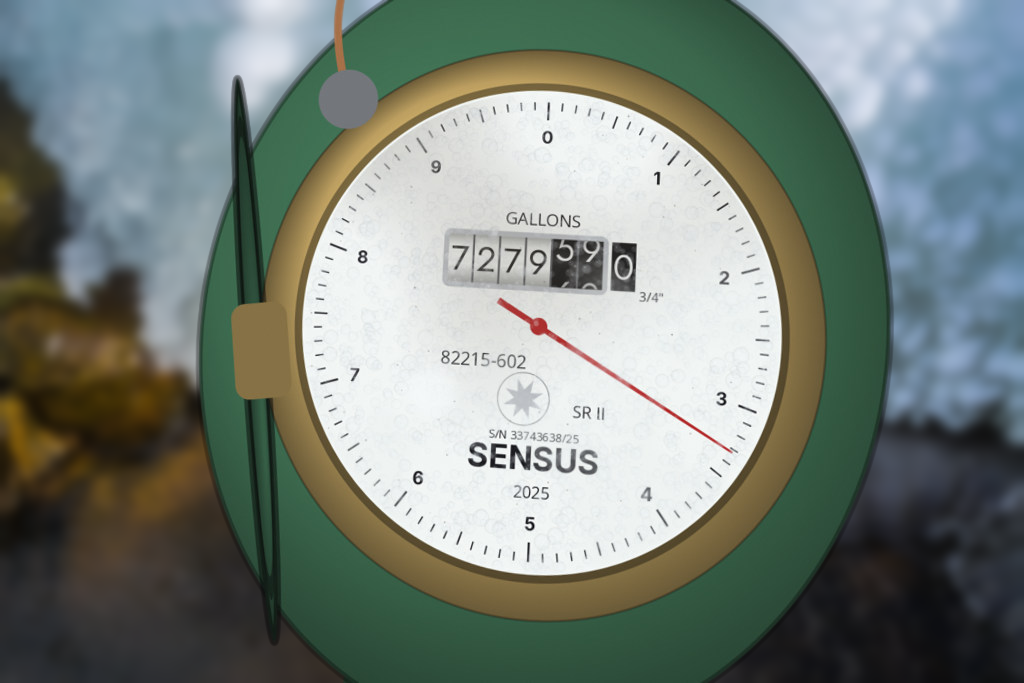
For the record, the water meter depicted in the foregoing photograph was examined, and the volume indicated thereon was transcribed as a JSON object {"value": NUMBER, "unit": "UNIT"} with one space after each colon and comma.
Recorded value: {"value": 7279593.3, "unit": "gal"}
